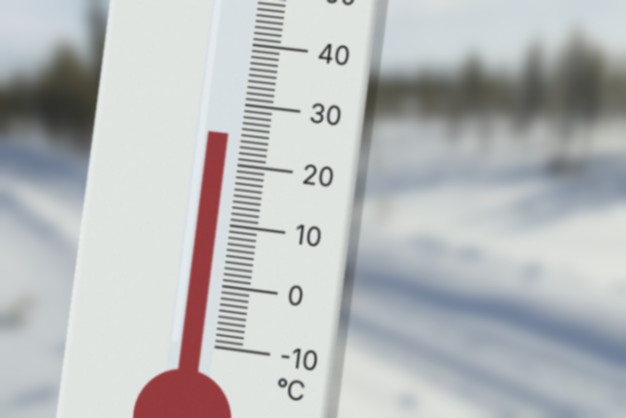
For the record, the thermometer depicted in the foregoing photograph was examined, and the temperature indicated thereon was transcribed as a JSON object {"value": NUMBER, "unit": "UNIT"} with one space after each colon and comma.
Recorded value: {"value": 25, "unit": "°C"}
